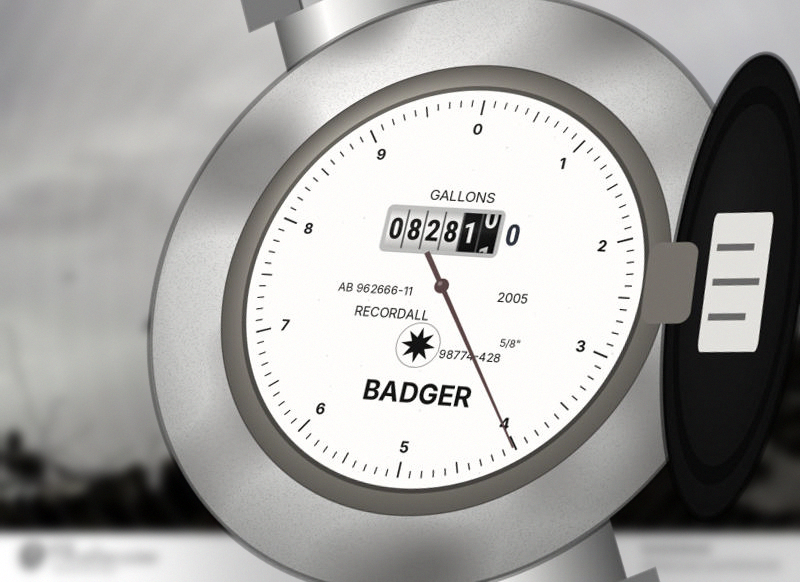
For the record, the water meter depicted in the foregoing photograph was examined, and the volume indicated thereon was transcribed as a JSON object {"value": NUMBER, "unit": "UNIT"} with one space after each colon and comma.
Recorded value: {"value": 828104.0, "unit": "gal"}
